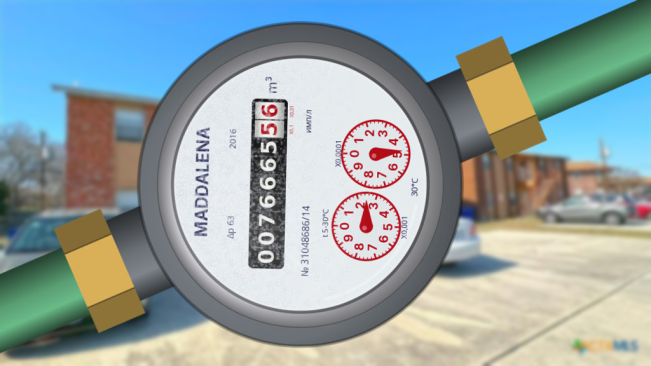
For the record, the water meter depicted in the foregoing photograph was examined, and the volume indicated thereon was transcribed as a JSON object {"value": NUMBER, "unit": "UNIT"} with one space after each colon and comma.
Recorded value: {"value": 76665.5624, "unit": "m³"}
